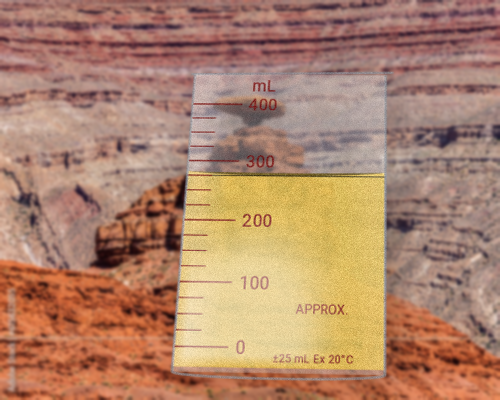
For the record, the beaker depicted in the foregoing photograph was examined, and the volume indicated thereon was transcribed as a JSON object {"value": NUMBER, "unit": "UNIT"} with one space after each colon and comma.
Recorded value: {"value": 275, "unit": "mL"}
